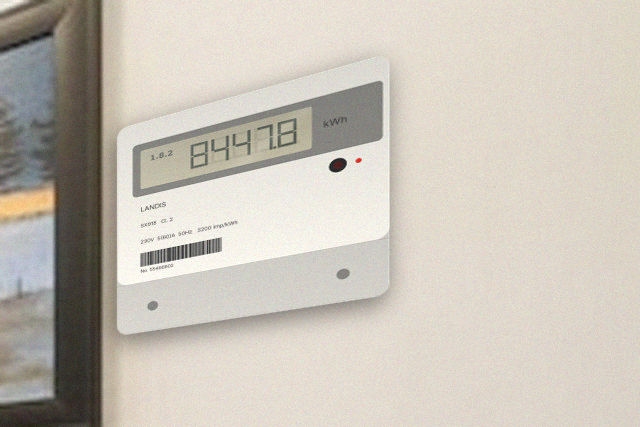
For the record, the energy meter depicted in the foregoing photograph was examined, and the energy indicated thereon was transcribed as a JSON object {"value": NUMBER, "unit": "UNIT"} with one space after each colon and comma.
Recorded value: {"value": 8447.8, "unit": "kWh"}
